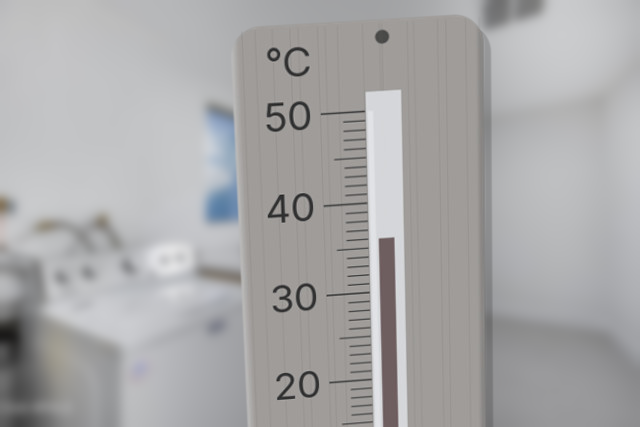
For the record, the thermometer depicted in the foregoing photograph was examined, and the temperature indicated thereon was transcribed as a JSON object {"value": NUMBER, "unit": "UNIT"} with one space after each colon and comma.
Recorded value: {"value": 36, "unit": "°C"}
